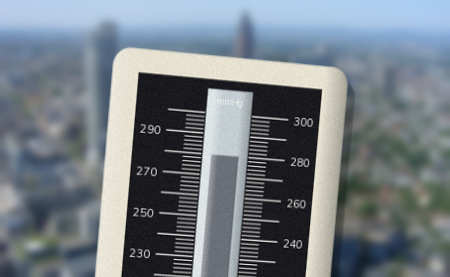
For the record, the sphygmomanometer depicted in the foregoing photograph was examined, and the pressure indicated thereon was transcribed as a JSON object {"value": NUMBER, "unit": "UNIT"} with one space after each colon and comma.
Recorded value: {"value": 280, "unit": "mmHg"}
